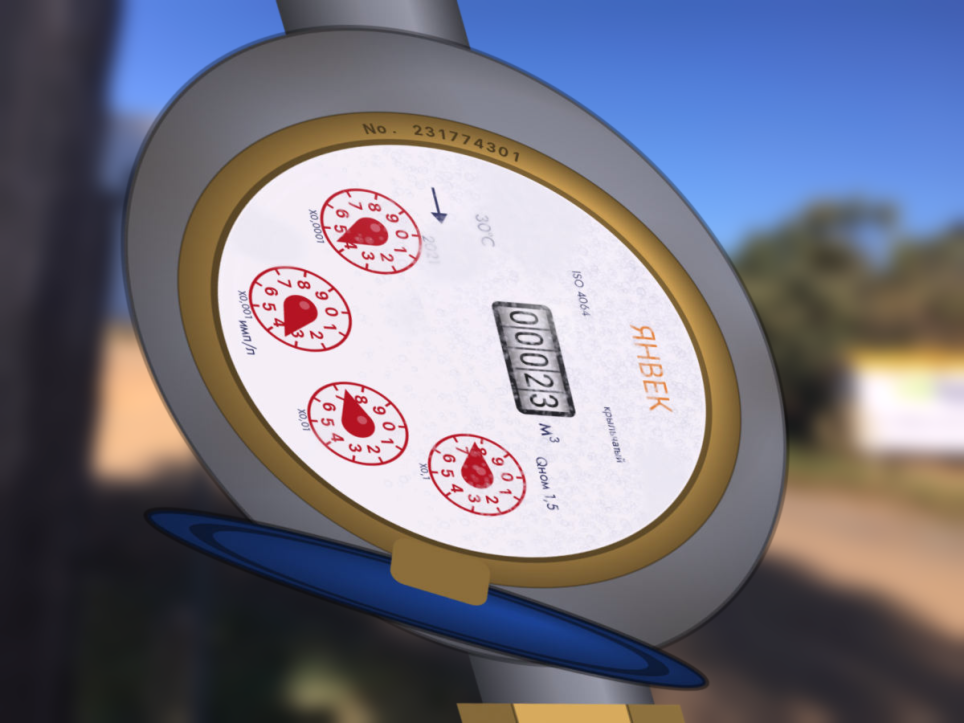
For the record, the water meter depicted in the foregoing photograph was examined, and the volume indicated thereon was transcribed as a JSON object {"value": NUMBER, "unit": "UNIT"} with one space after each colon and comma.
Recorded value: {"value": 23.7734, "unit": "m³"}
